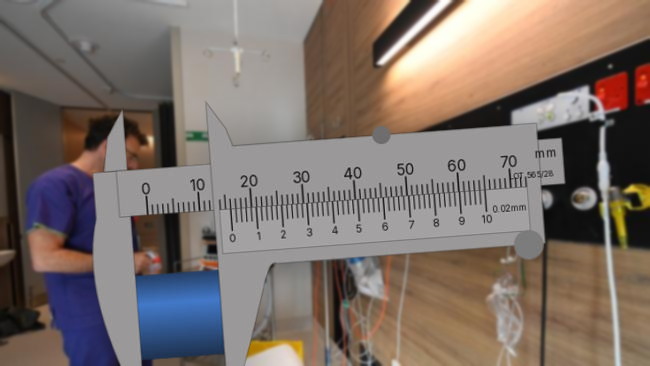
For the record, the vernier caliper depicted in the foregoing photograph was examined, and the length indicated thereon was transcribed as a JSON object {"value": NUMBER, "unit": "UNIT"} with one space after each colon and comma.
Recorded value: {"value": 16.0, "unit": "mm"}
